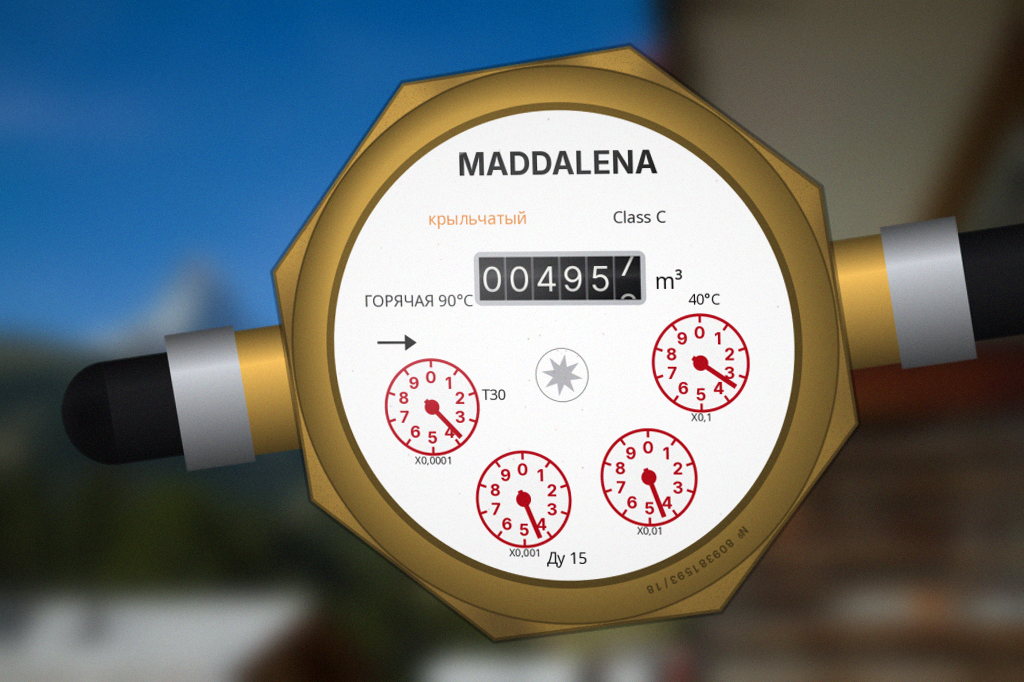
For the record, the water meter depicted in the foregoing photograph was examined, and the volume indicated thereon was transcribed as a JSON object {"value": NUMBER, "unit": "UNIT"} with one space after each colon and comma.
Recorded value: {"value": 4957.3443, "unit": "m³"}
